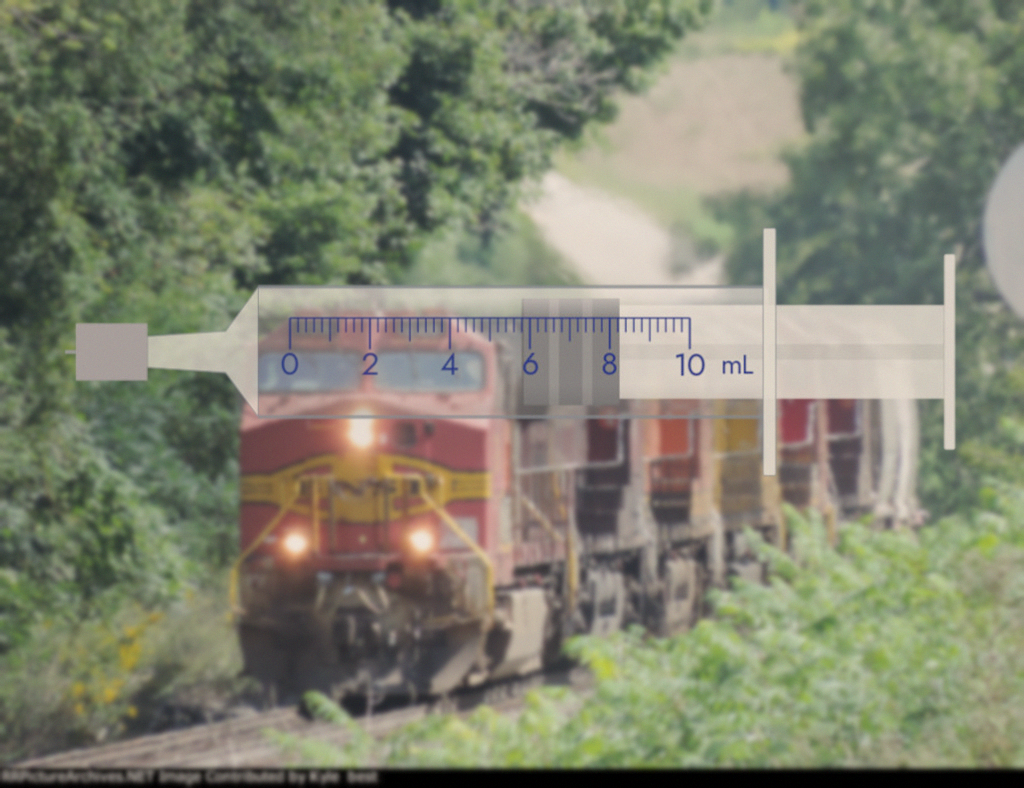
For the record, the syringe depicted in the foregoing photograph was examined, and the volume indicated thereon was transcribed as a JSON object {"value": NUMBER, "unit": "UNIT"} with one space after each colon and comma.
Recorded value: {"value": 5.8, "unit": "mL"}
